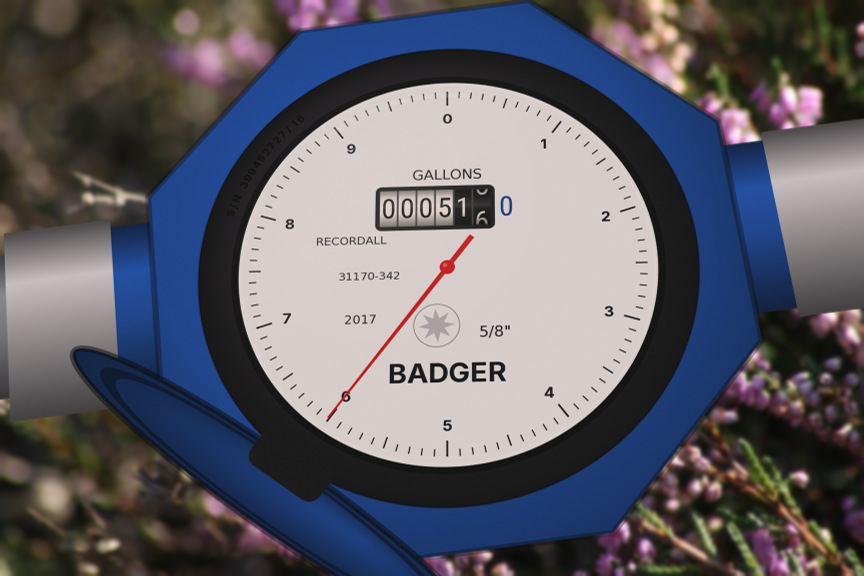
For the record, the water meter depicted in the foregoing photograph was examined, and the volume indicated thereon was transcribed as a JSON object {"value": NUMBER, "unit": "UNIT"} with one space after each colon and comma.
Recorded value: {"value": 5156.0, "unit": "gal"}
